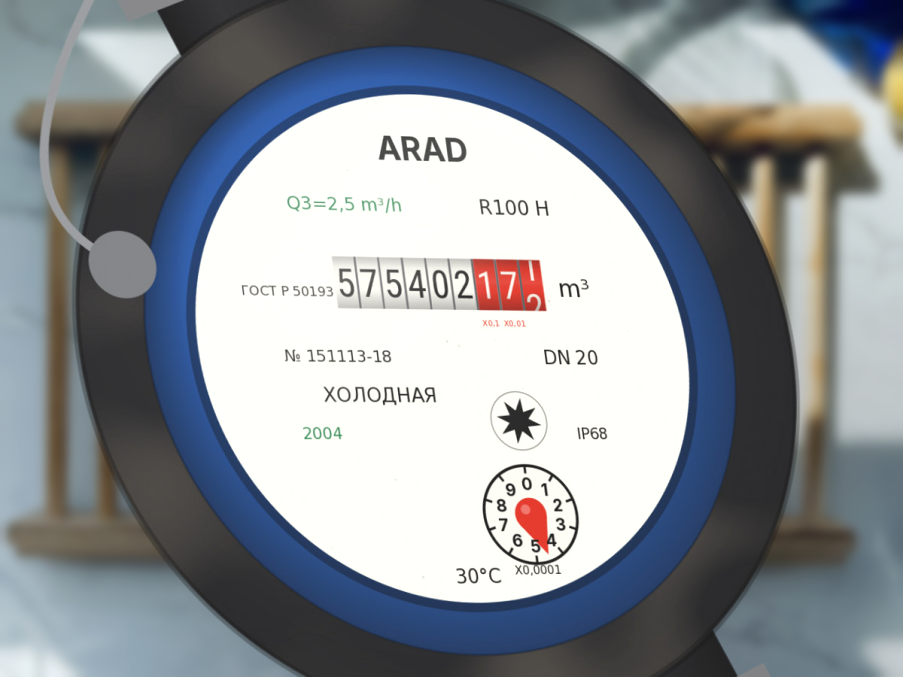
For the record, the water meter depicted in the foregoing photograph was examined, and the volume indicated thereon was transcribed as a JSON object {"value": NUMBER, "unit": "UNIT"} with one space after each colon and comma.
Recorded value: {"value": 575402.1714, "unit": "m³"}
